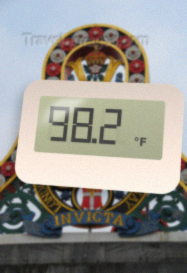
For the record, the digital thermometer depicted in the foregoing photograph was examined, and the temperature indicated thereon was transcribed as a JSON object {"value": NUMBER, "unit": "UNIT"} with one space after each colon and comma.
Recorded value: {"value": 98.2, "unit": "°F"}
